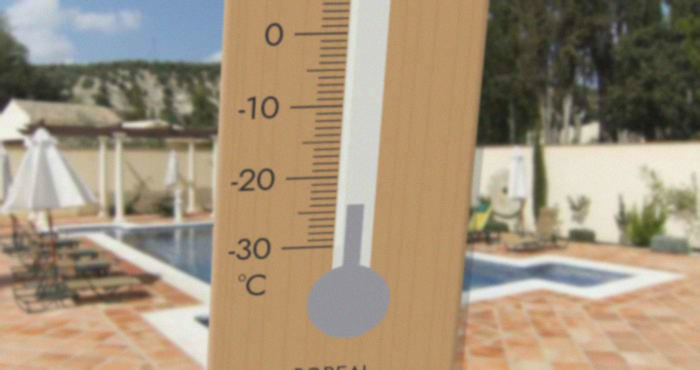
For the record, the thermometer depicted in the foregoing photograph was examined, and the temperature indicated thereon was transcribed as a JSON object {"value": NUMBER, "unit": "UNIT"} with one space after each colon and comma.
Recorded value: {"value": -24, "unit": "°C"}
